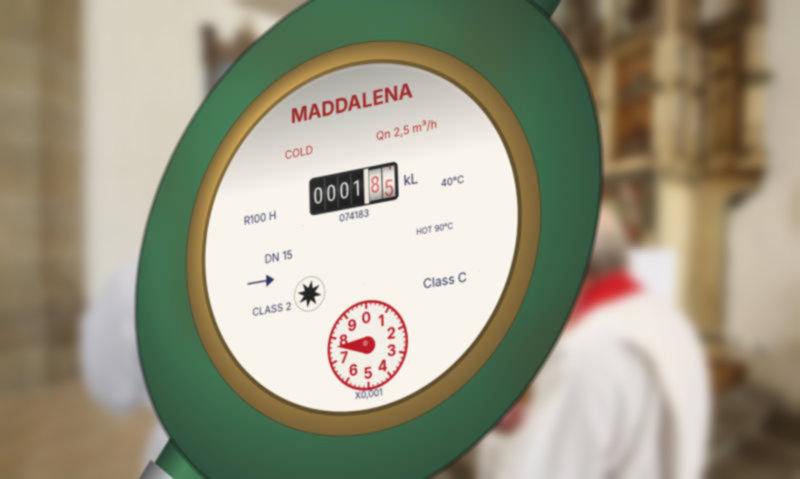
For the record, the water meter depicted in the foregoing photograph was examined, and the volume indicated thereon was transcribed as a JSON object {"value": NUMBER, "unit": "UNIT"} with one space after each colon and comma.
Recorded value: {"value": 1.847, "unit": "kL"}
